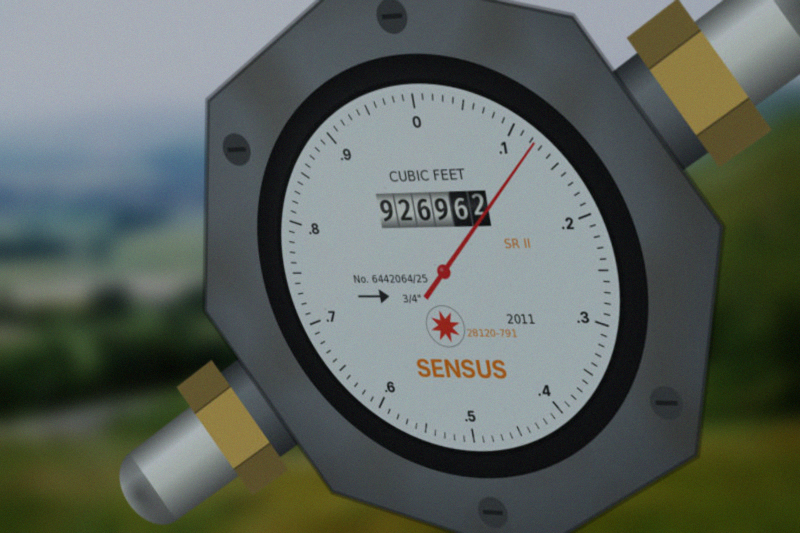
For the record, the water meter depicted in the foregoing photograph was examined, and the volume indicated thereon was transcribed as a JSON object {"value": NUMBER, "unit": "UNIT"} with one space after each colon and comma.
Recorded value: {"value": 926962.12, "unit": "ft³"}
